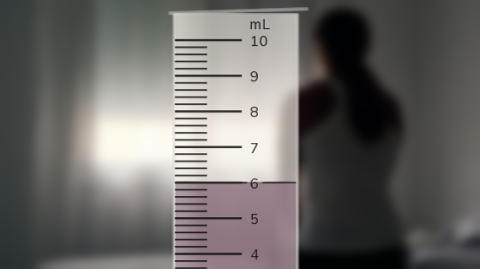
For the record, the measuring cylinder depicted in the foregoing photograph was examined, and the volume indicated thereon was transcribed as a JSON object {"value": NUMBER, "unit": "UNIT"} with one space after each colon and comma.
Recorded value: {"value": 6, "unit": "mL"}
